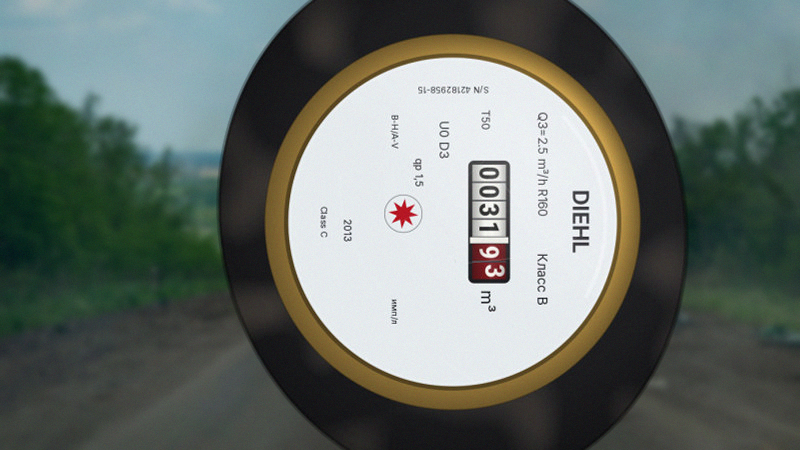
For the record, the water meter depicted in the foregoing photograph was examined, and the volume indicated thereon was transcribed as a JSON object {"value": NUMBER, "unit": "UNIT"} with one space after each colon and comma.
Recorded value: {"value": 31.93, "unit": "m³"}
